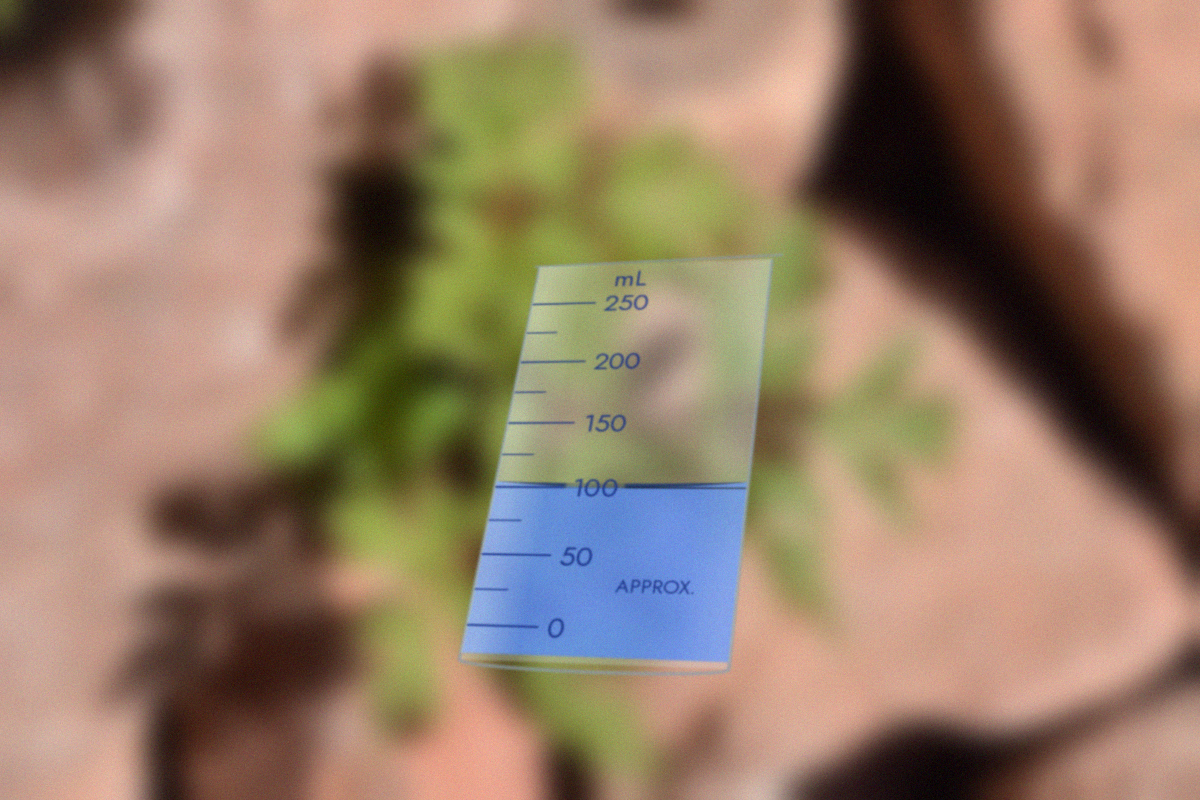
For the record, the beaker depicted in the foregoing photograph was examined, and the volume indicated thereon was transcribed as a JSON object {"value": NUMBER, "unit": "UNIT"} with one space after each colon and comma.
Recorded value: {"value": 100, "unit": "mL"}
